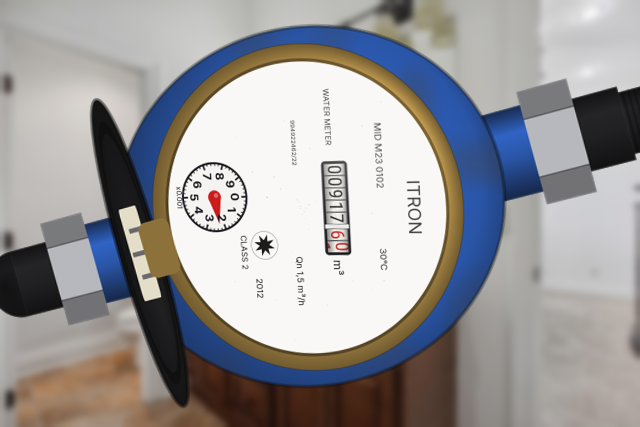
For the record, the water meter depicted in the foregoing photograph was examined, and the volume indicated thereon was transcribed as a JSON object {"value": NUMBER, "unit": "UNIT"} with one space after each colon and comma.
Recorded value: {"value": 917.602, "unit": "m³"}
